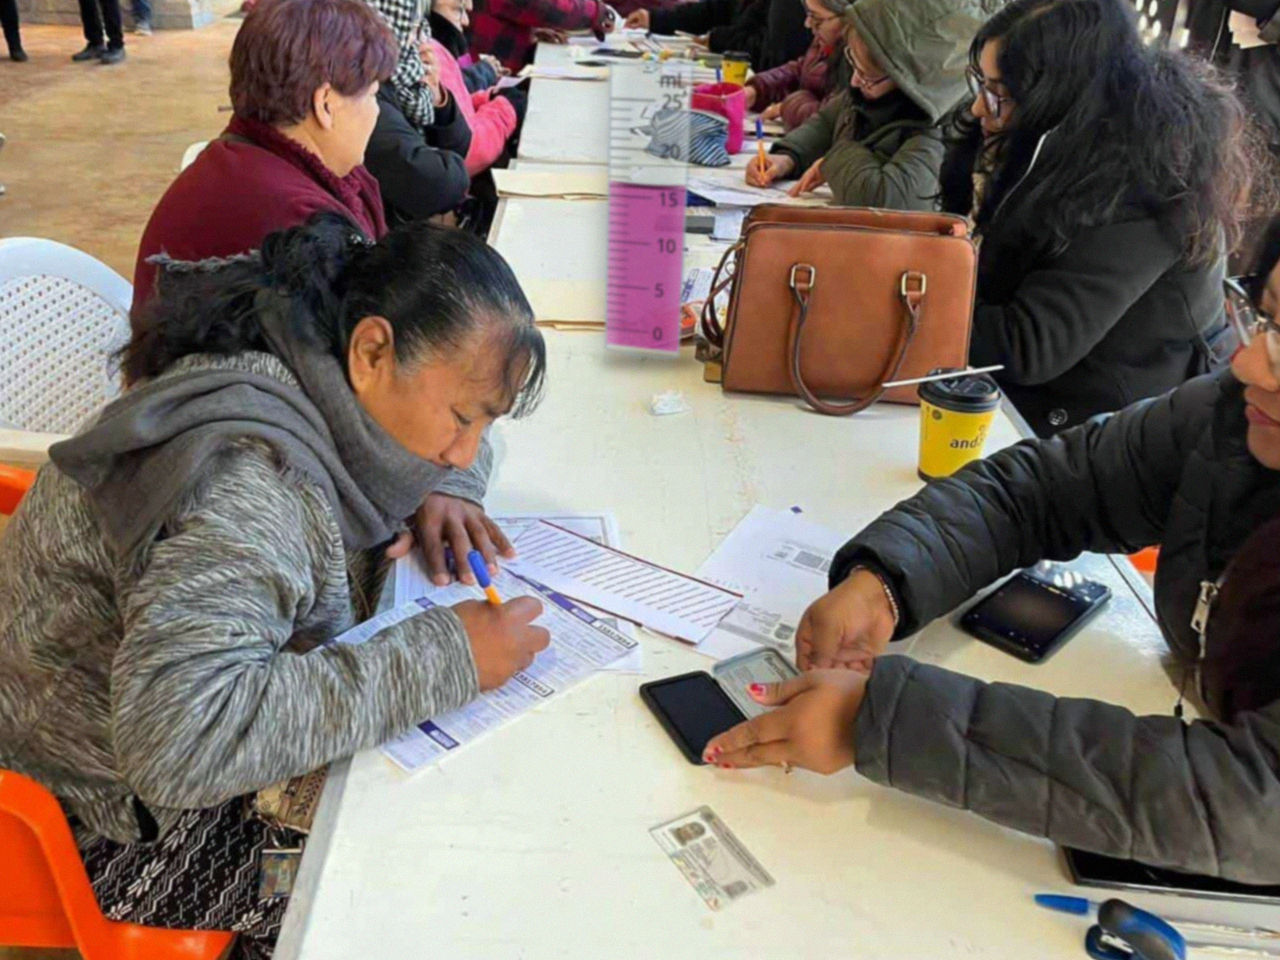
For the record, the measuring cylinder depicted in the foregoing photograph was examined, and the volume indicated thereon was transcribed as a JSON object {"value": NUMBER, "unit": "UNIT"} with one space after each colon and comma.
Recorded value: {"value": 16, "unit": "mL"}
